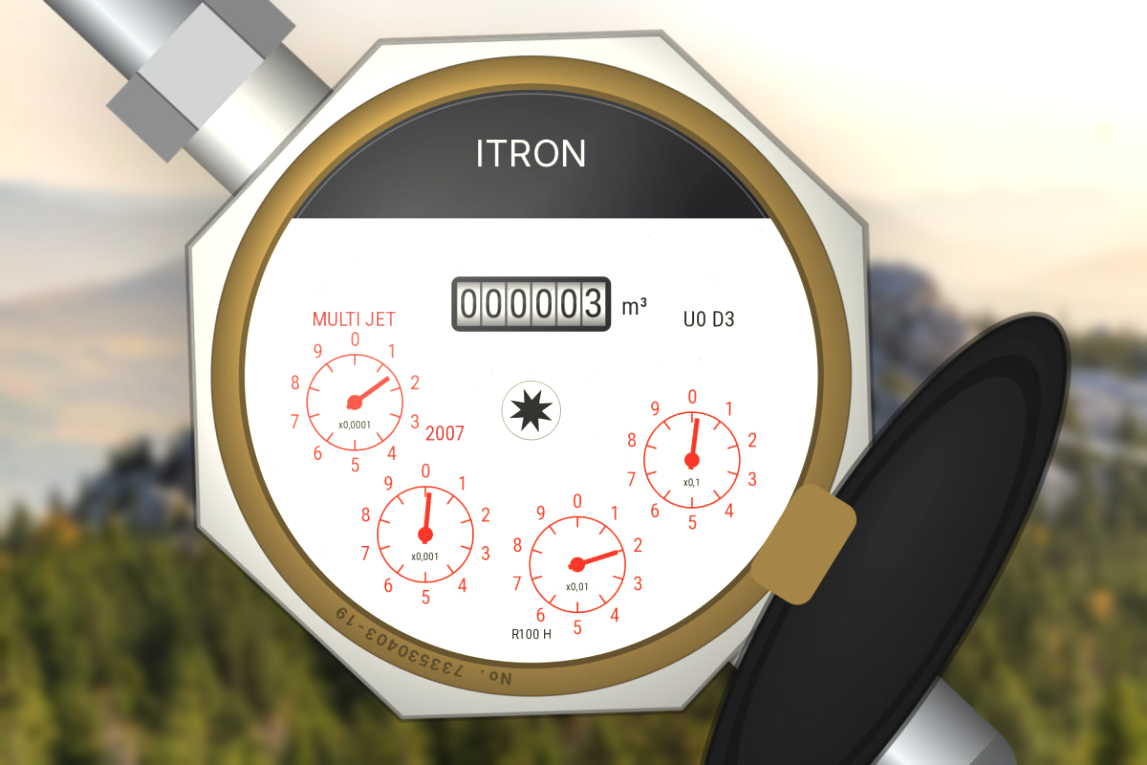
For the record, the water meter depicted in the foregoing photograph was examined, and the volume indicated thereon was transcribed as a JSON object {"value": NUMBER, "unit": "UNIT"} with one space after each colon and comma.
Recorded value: {"value": 3.0201, "unit": "m³"}
